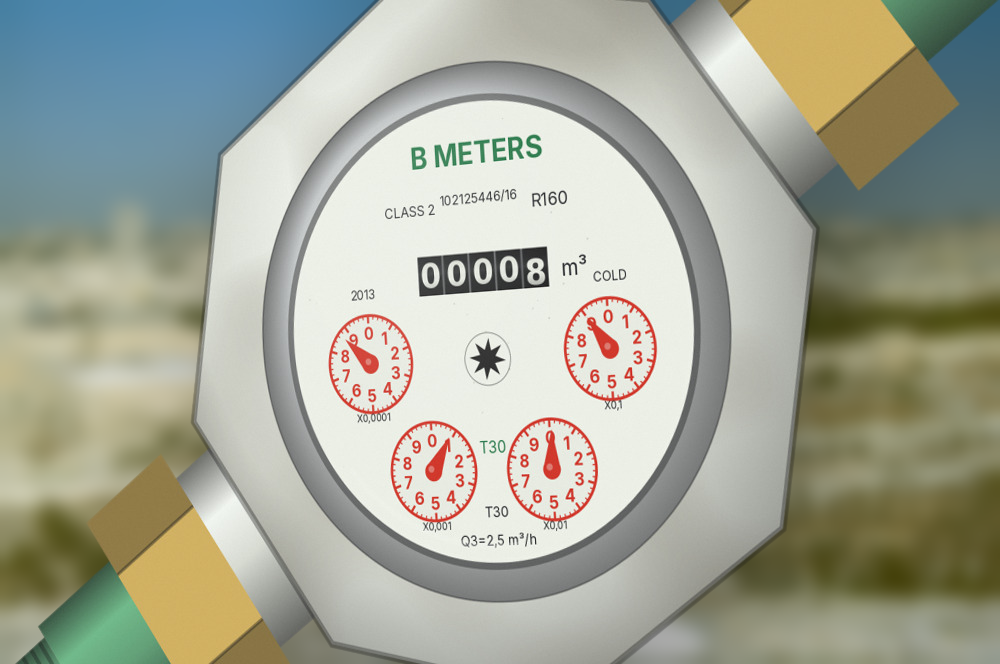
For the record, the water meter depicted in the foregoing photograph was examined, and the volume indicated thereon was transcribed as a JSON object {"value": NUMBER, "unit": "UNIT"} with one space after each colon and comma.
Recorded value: {"value": 7.9008, "unit": "m³"}
